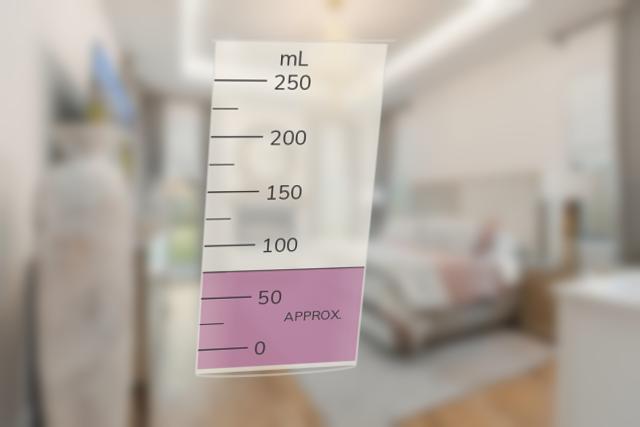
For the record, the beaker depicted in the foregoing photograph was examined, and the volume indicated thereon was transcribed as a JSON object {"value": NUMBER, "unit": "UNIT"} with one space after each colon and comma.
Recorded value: {"value": 75, "unit": "mL"}
